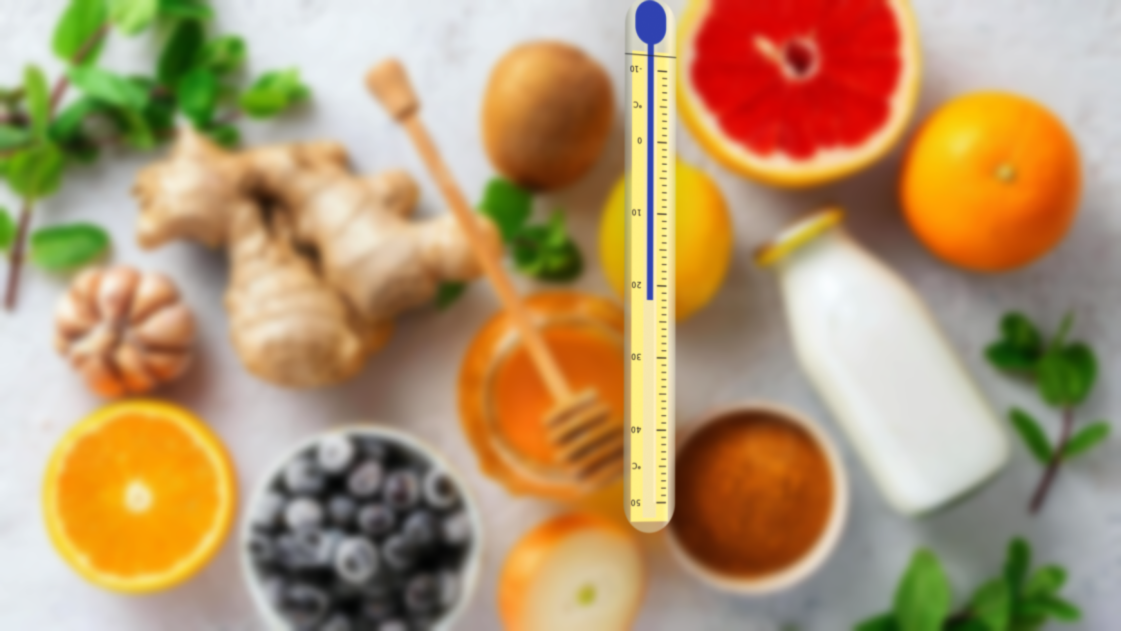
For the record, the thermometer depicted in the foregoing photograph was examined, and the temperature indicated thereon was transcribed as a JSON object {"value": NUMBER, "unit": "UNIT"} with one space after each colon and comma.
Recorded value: {"value": 22, "unit": "°C"}
